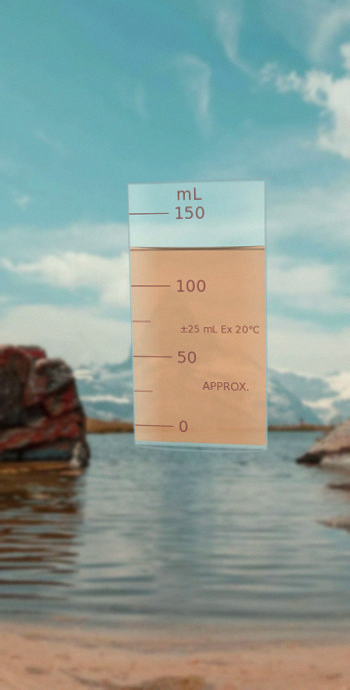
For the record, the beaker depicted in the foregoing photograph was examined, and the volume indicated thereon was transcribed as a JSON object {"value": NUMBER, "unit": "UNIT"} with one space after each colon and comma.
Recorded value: {"value": 125, "unit": "mL"}
